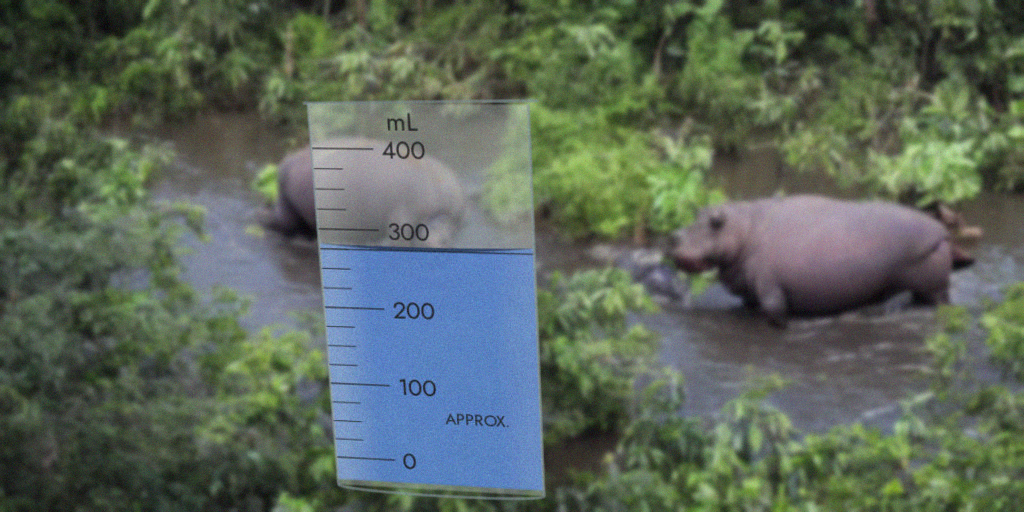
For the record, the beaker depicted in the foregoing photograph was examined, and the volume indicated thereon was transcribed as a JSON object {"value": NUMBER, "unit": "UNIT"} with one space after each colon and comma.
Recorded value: {"value": 275, "unit": "mL"}
